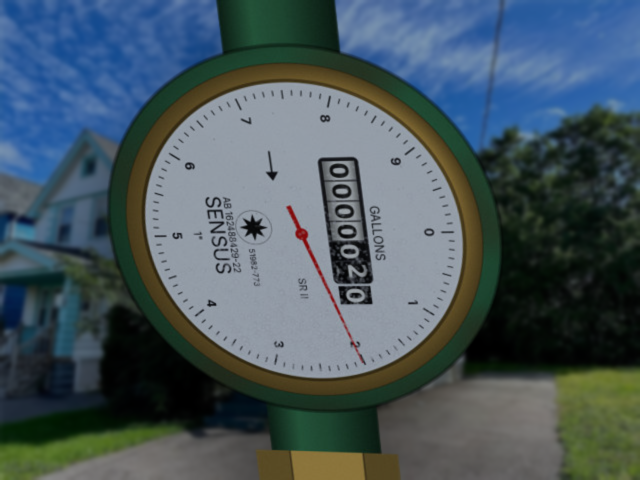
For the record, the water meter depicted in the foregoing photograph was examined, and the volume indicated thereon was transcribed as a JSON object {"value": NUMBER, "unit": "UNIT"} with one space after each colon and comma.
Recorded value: {"value": 22.0, "unit": "gal"}
